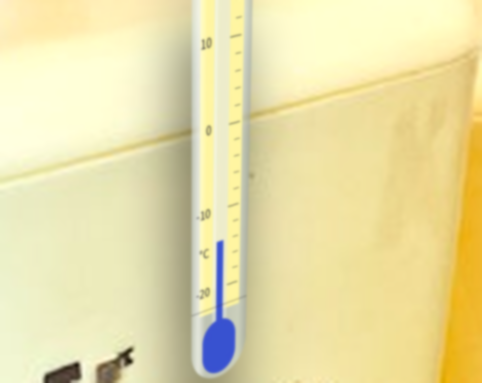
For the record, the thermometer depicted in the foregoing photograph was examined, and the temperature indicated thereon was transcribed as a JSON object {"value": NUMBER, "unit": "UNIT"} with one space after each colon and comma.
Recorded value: {"value": -14, "unit": "°C"}
